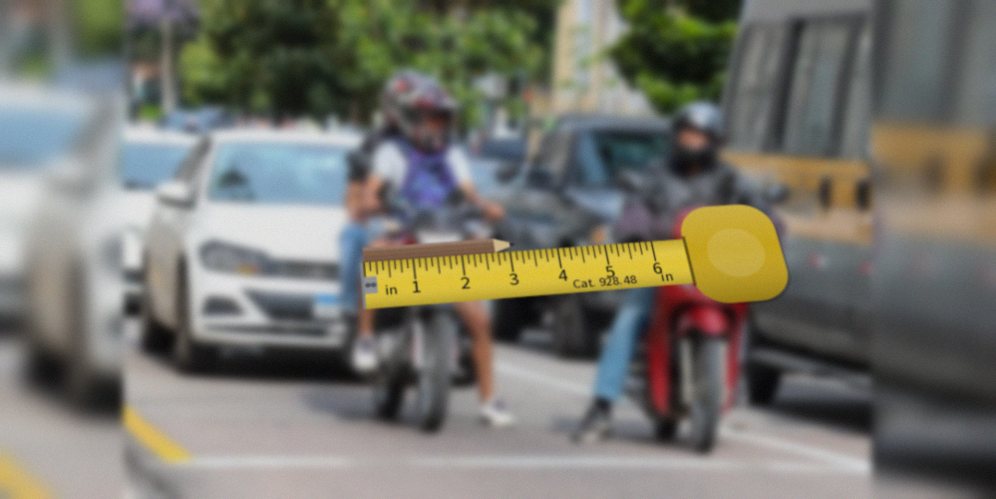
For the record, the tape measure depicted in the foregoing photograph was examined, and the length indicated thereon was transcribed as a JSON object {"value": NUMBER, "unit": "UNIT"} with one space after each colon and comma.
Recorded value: {"value": 3.125, "unit": "in"}
